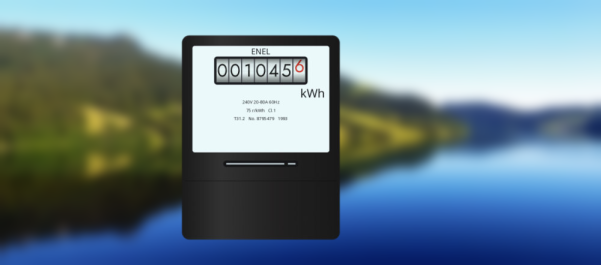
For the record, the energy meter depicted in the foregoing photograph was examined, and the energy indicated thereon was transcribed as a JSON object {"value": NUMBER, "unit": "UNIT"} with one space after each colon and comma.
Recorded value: {"value": 1045.6, "unit": "kWh"}
